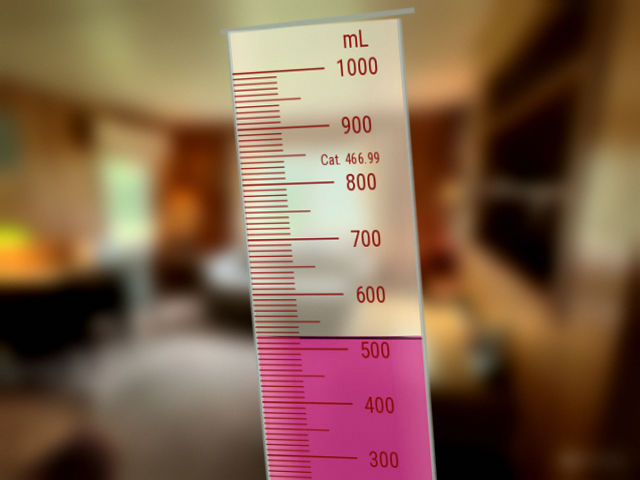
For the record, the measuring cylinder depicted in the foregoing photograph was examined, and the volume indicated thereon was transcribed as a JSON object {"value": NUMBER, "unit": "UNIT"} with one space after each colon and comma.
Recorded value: {"value": 520, "unit": "mL"}
